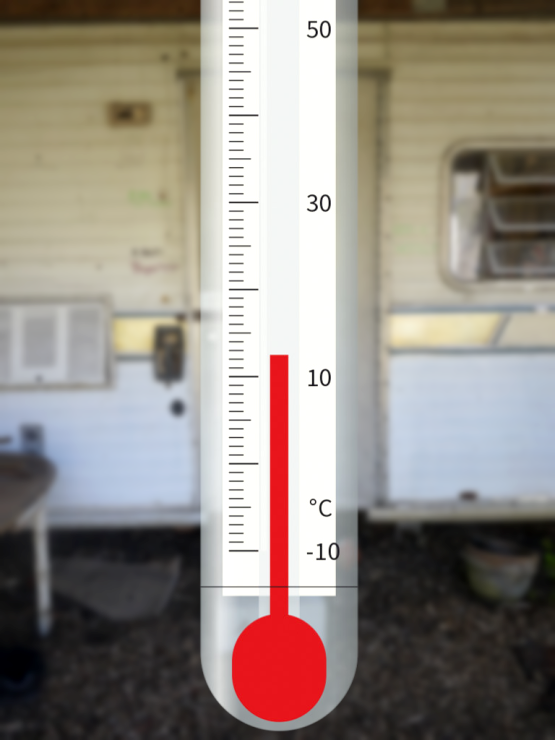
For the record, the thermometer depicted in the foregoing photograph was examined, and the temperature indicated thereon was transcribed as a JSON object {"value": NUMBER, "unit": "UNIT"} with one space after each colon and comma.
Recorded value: {"value": 12.5, "unit": "°C"}
